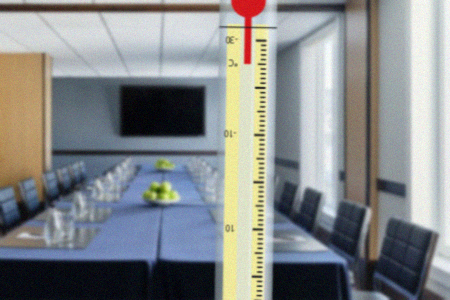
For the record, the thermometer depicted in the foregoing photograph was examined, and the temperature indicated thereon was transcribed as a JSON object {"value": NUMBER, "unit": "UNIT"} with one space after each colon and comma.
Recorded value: {"value": -25, "unit": "°C"}
